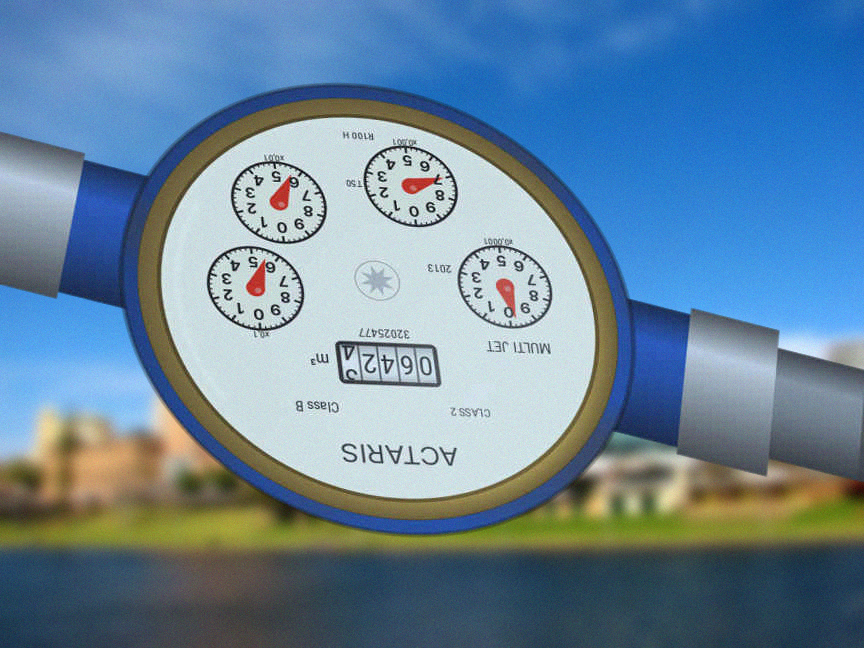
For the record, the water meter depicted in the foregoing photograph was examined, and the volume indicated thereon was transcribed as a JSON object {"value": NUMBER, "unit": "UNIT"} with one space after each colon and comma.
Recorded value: {"value": 6423.5569, "unit": "m³"}
